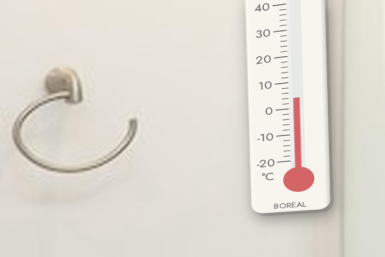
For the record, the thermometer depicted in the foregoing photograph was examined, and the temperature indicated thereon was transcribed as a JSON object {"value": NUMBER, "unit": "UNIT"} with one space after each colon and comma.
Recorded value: {"value": 4, "unit": "°C"}
